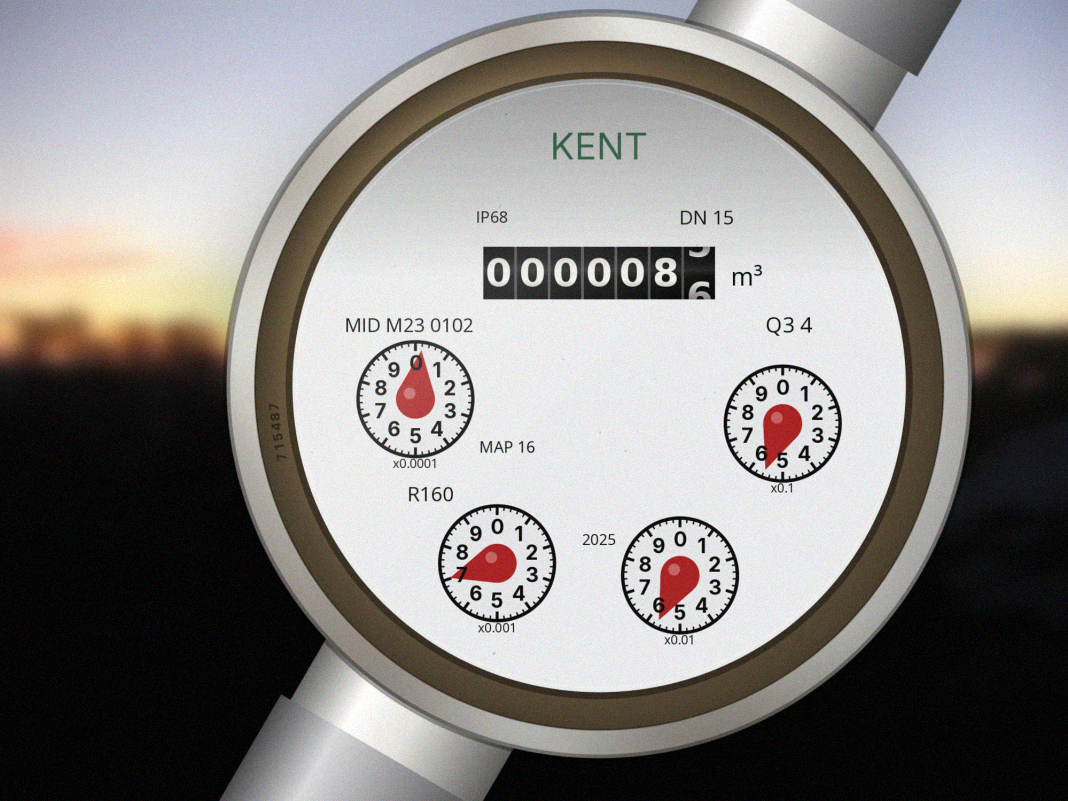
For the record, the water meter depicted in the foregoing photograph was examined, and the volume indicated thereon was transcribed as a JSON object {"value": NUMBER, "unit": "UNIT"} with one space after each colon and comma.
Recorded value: {"value": 85.5570, "unit": "m³"}
